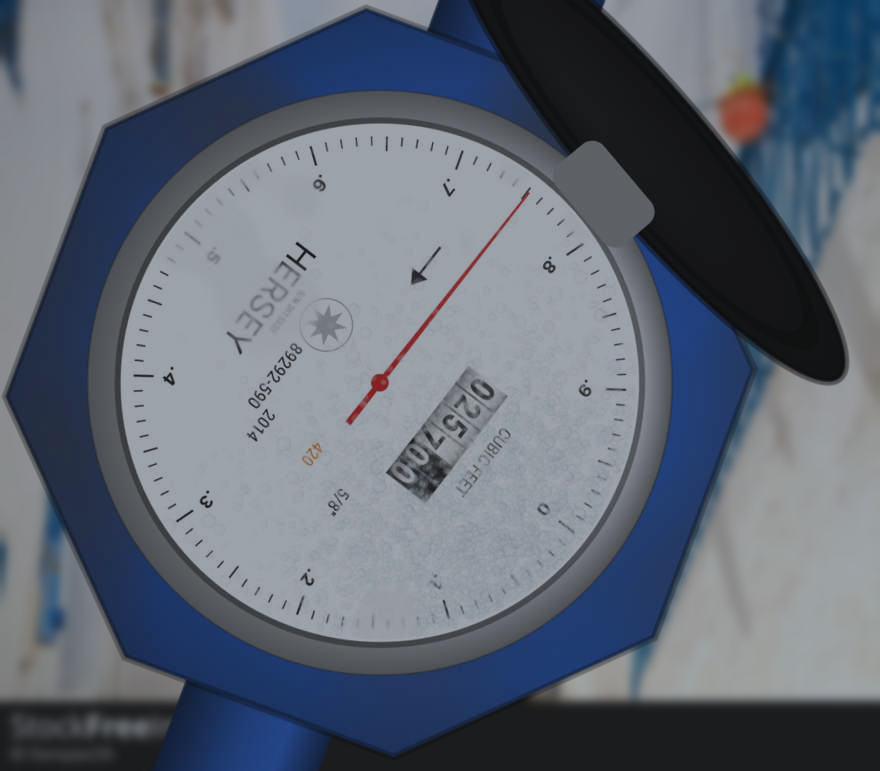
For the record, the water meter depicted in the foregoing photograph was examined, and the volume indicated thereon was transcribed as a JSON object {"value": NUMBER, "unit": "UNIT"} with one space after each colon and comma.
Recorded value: {"value": 25699.75, "unit": "ft³"}
